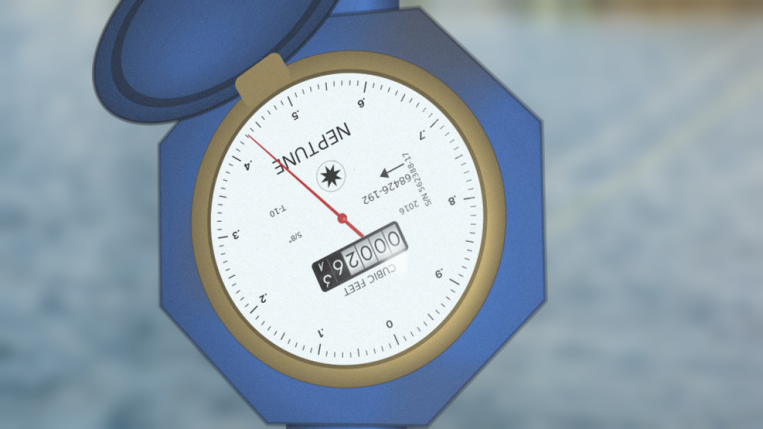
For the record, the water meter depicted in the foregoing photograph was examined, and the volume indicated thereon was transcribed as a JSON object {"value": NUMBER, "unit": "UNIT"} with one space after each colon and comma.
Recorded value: {"value": 263.43, "unit": "ft³"}
